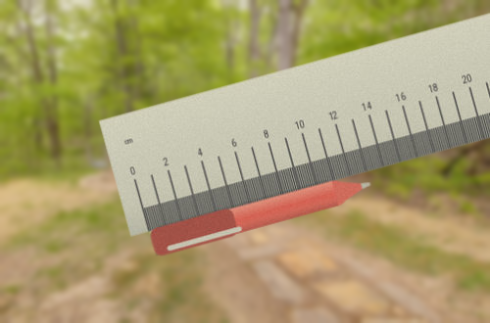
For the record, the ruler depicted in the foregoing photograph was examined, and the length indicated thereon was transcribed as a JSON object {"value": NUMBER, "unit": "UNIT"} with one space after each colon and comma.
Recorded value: {"value": 13, "unit": "cm"}
